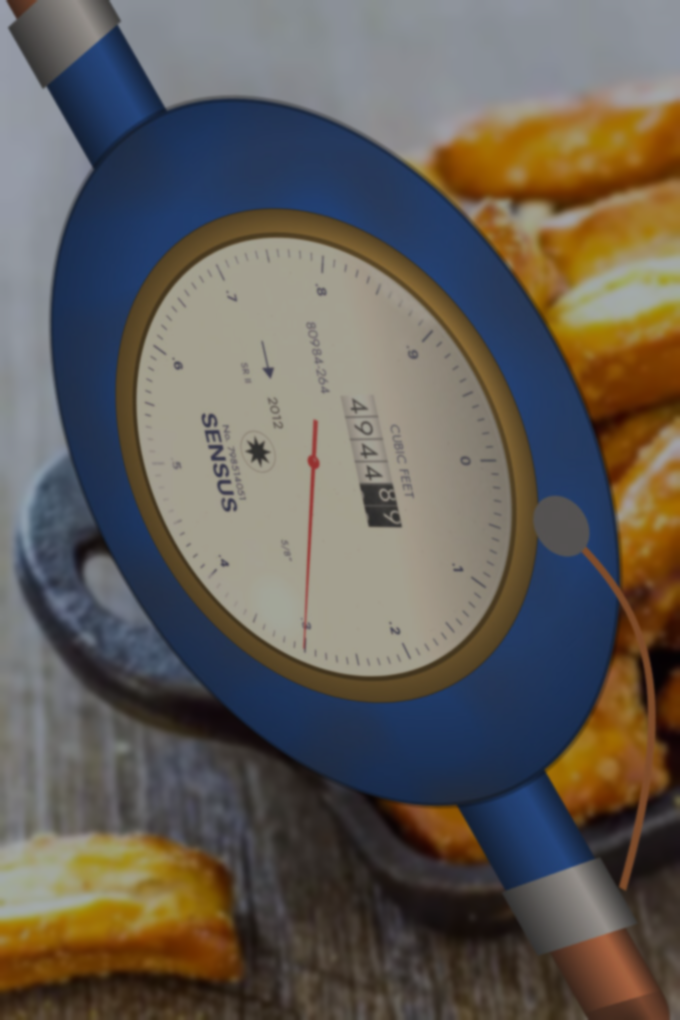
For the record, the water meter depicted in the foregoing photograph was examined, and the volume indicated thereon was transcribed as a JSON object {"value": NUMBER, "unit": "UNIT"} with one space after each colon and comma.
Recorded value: {"value": 494489.30, "unit": "ft³"}
